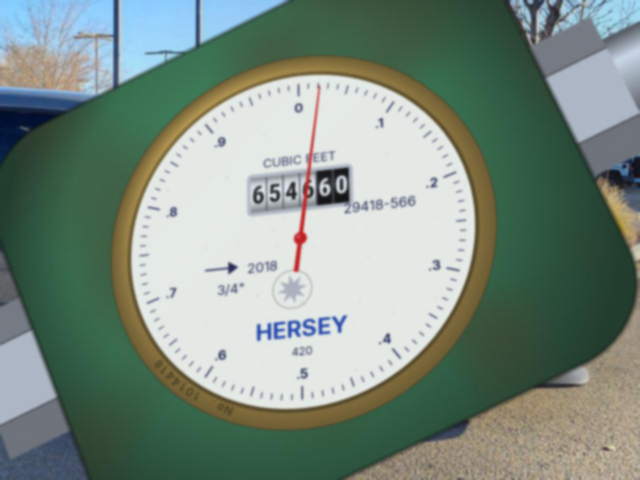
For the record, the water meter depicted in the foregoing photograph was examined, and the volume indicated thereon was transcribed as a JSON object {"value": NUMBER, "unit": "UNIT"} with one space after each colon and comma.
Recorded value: {"value": 654660.02, "unit": "ft³"}
